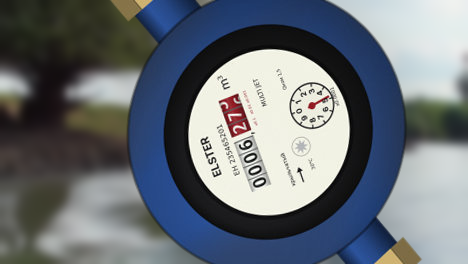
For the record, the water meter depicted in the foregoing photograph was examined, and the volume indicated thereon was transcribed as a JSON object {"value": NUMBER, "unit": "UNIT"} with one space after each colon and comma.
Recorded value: {"value": 6.2754, "unit": "m³"}
